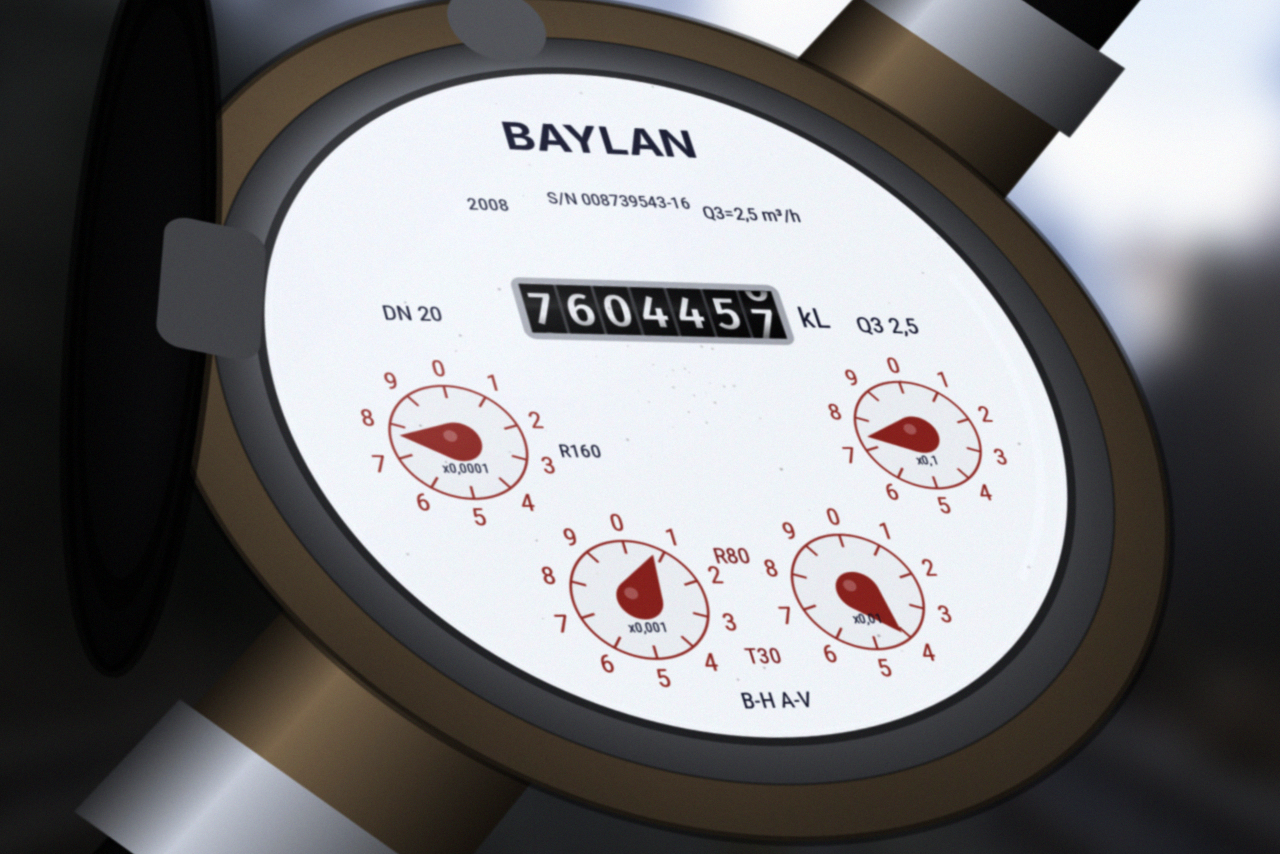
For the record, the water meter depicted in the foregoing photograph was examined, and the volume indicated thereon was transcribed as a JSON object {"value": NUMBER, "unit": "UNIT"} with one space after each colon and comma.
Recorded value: {"value": 7604456.7407, "unit": "kL"}
